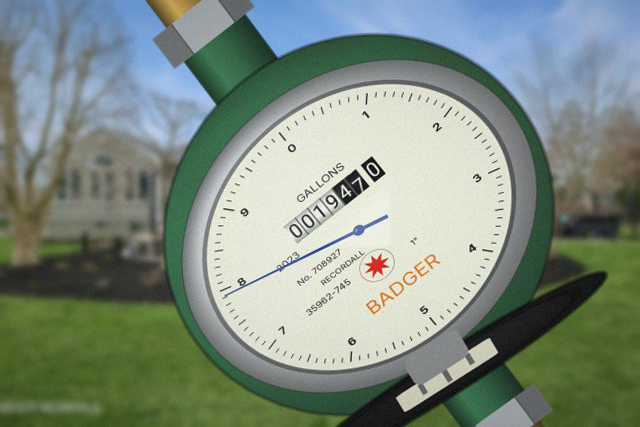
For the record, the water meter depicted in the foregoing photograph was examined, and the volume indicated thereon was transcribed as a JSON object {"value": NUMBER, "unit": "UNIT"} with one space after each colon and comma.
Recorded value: {"value": 19467.9, "unit": "gal"}
